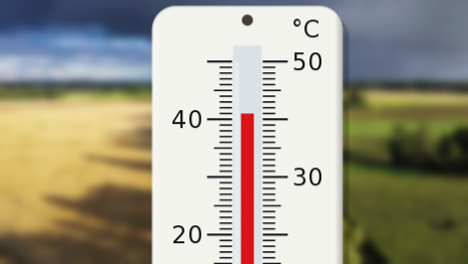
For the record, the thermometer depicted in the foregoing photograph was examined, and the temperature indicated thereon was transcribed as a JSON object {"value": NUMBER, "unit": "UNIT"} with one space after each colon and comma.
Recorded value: {"value": 41, "unit": "°C"}
